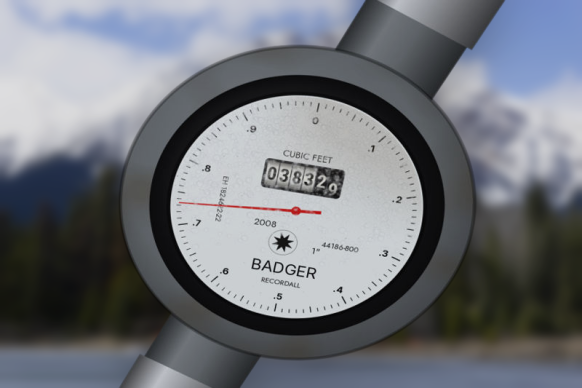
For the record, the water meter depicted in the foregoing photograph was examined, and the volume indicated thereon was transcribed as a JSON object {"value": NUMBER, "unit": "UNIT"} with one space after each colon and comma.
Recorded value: {"value": 38328.73, "unit": "ft³"}
